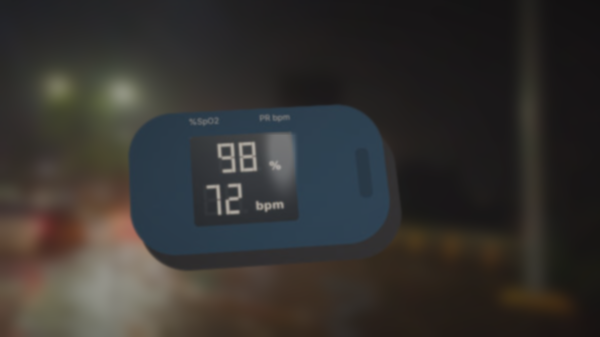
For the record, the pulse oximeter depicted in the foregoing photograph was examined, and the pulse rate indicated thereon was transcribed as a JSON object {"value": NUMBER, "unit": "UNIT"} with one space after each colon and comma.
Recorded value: {"value": 72, "unit": "bpm"}
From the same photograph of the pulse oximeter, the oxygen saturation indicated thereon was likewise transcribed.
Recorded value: {"value": 98, "unit": "%"}
